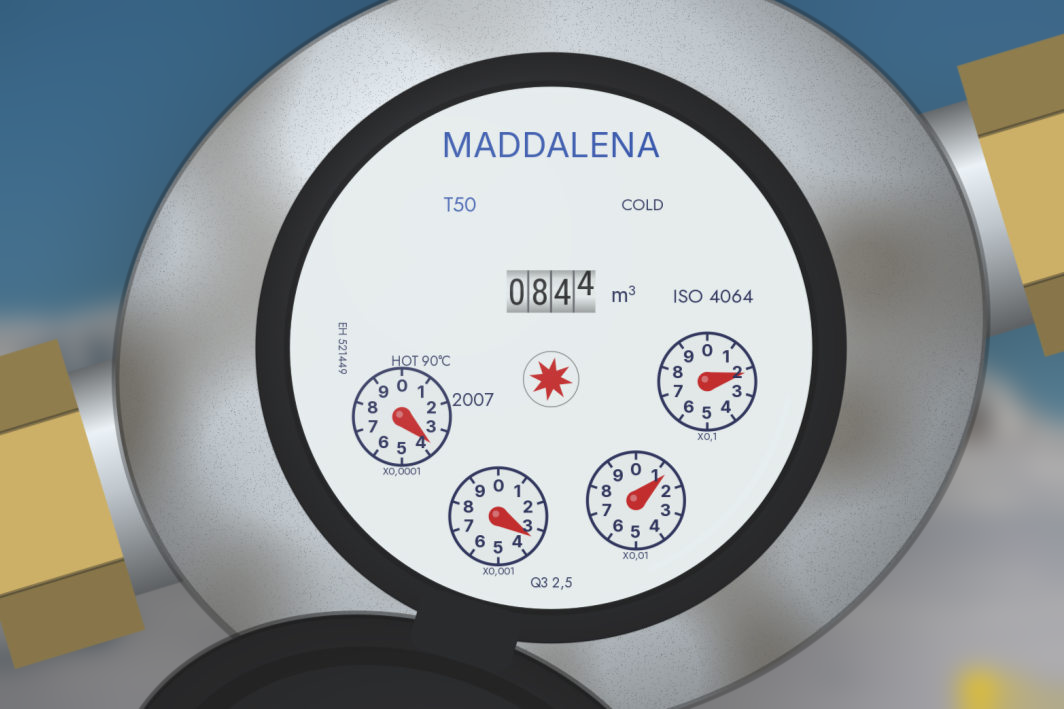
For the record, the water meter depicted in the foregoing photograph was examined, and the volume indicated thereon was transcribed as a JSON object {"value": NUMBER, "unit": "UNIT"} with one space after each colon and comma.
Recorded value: {"value": 844.2133, "unit": "m³"}
